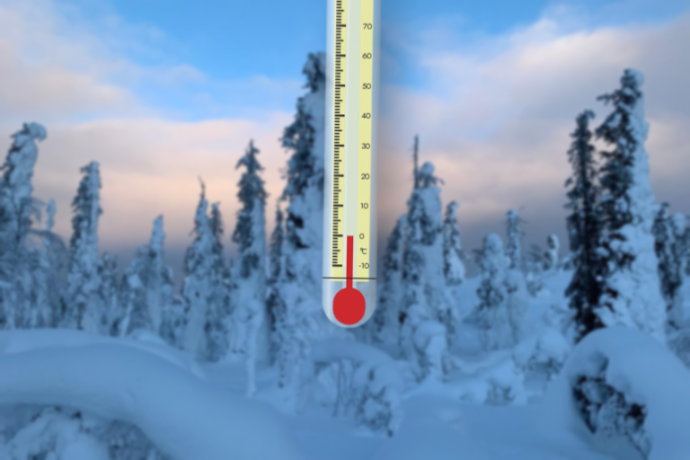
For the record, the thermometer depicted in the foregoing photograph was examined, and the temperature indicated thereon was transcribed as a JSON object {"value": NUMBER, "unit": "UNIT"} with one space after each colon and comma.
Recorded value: {"value": 0, "unit": "°C"}
